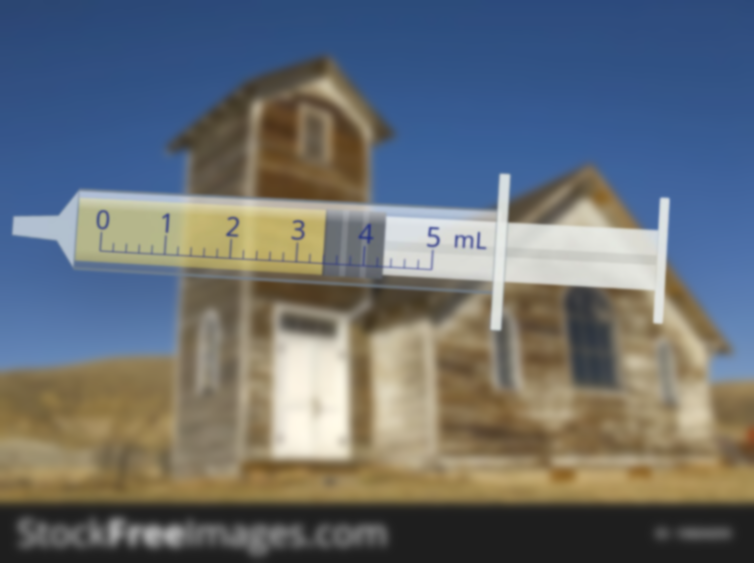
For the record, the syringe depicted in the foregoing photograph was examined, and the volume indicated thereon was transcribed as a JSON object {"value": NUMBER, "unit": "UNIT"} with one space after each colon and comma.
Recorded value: {"value": 3.4, "unit": "mL"}
